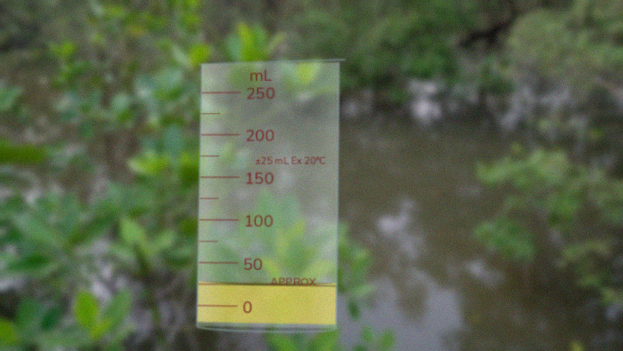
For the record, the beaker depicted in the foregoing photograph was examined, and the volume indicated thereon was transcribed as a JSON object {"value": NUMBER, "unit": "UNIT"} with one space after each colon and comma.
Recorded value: {"value": 25, "unit": "mL"}
